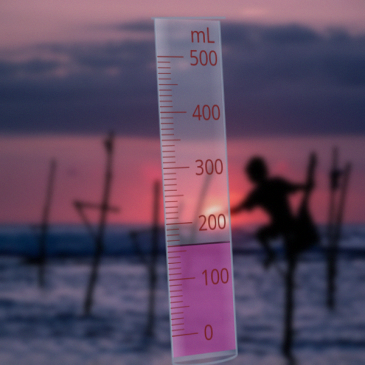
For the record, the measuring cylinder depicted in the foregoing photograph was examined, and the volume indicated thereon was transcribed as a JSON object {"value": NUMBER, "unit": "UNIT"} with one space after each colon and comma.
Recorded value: {"value": 160, "unit": "mL"}
